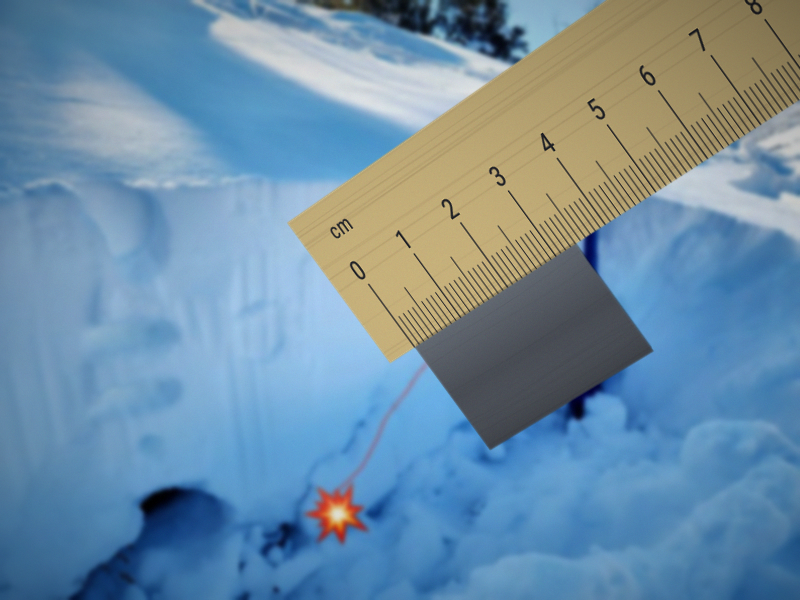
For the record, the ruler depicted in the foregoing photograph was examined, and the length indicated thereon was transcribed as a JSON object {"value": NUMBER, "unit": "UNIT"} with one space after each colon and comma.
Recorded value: {"value": 3.4, "unit": "cm"}
